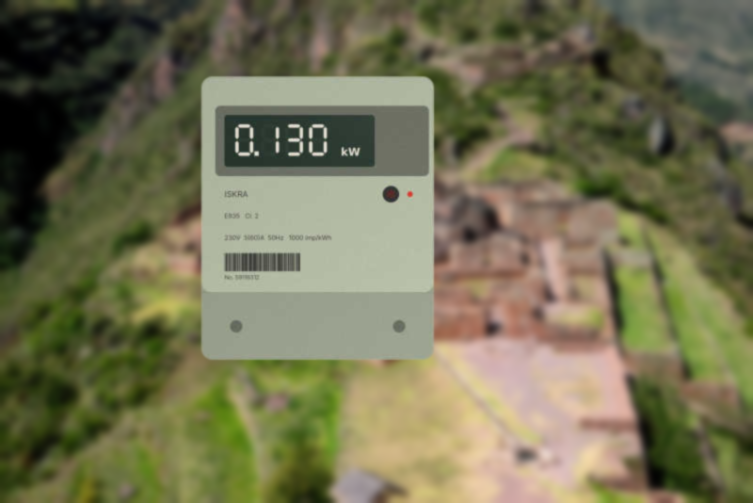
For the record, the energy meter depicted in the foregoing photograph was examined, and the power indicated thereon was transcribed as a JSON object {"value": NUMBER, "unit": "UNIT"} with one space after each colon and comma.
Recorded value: {"value": 0.130, "unit": "kW"}
